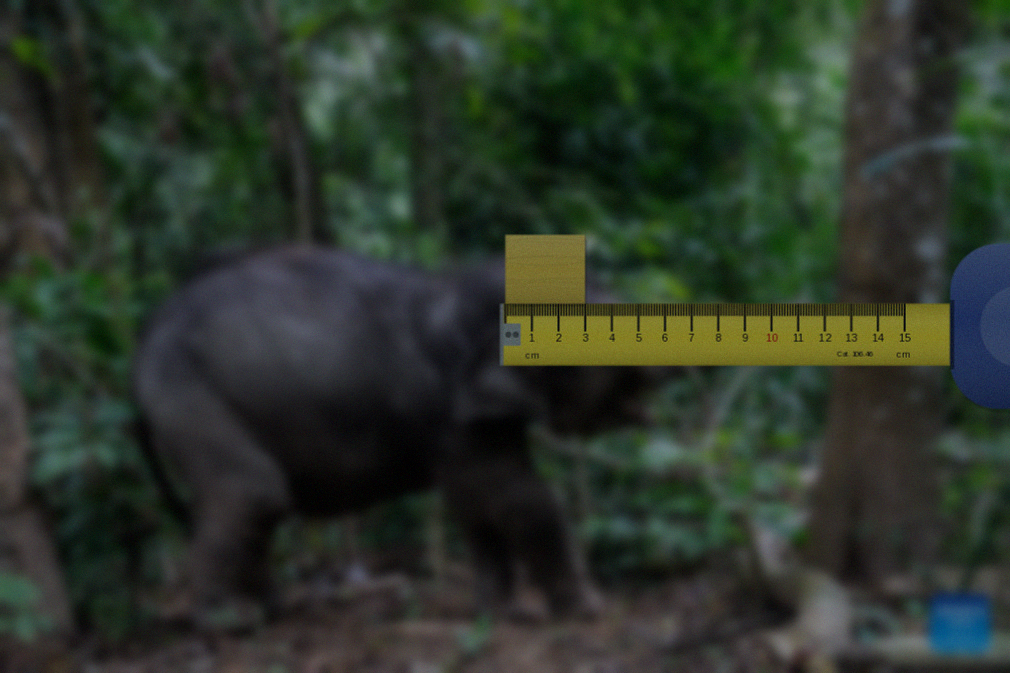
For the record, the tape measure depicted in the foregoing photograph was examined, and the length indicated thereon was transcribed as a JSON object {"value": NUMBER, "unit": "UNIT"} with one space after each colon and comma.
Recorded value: {"value": 3, "unit": "cm"}
